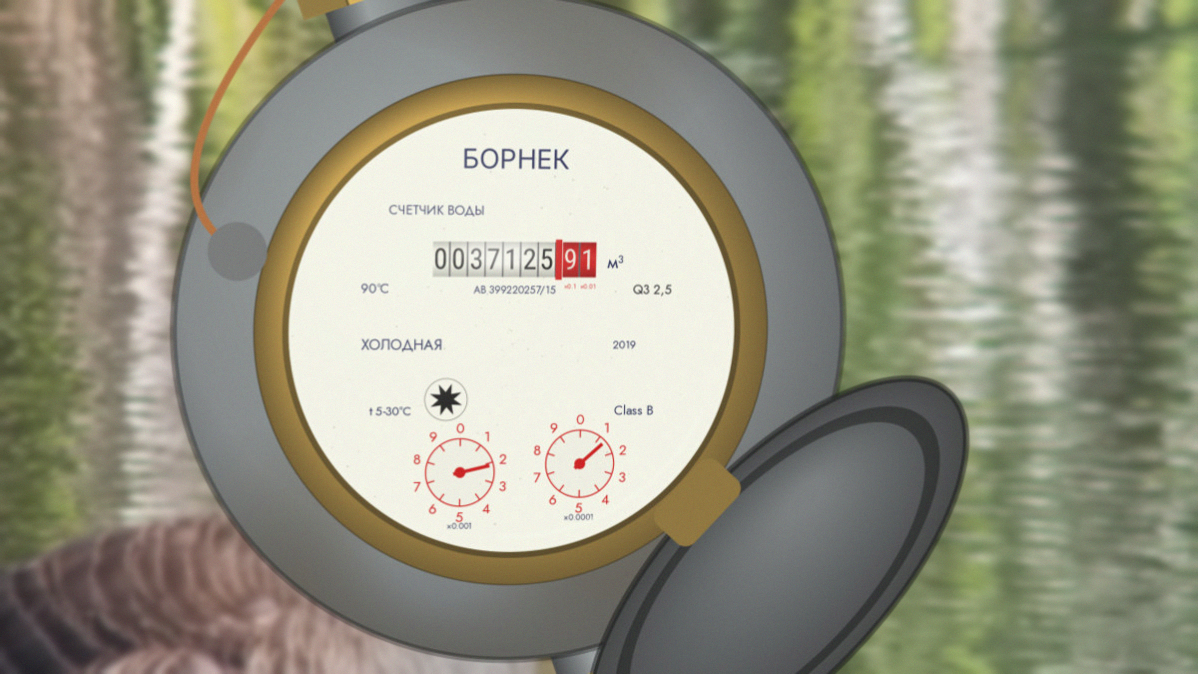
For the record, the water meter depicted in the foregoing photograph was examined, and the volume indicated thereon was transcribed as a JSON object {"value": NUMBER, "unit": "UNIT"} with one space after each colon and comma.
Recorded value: {"value": 37125.9121, "unit": "m³"}
